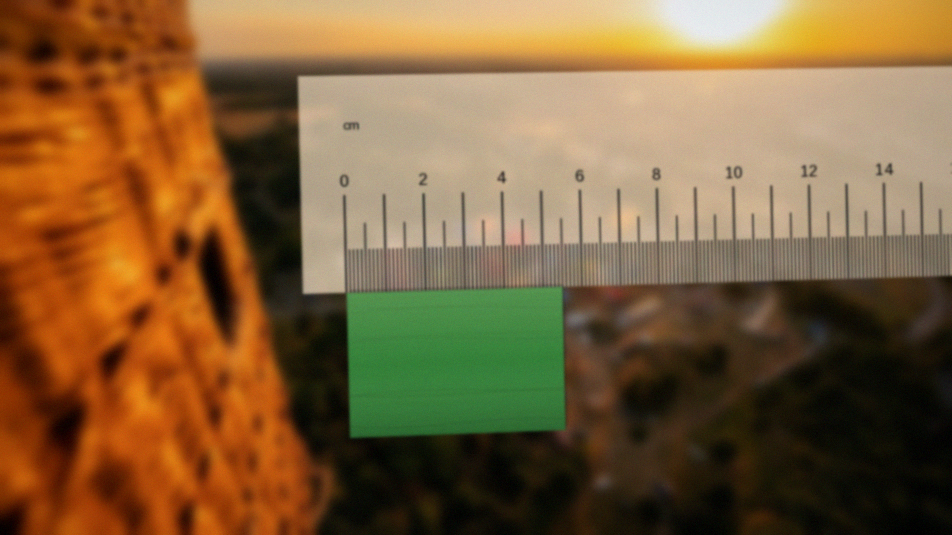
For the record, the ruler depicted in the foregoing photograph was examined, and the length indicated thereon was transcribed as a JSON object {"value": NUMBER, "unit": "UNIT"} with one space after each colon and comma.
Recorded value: {"value": 5.5, "unit": "cm"}
